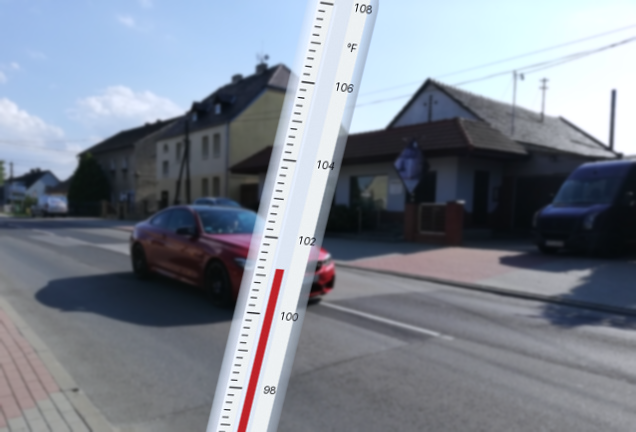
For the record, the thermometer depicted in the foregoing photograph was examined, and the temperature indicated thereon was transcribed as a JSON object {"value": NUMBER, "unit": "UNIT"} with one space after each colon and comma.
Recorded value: {"value": 101.2, "unit": "°F"}
